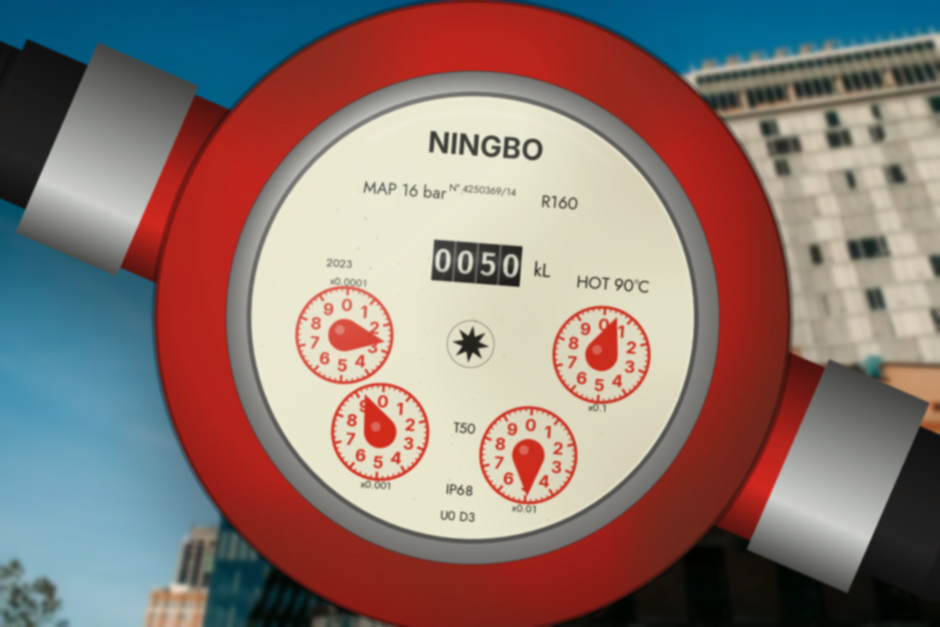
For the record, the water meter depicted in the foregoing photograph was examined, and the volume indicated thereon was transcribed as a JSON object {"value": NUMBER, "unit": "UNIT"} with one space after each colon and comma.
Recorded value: {"value": 50.0492, "unit": "kL"}
